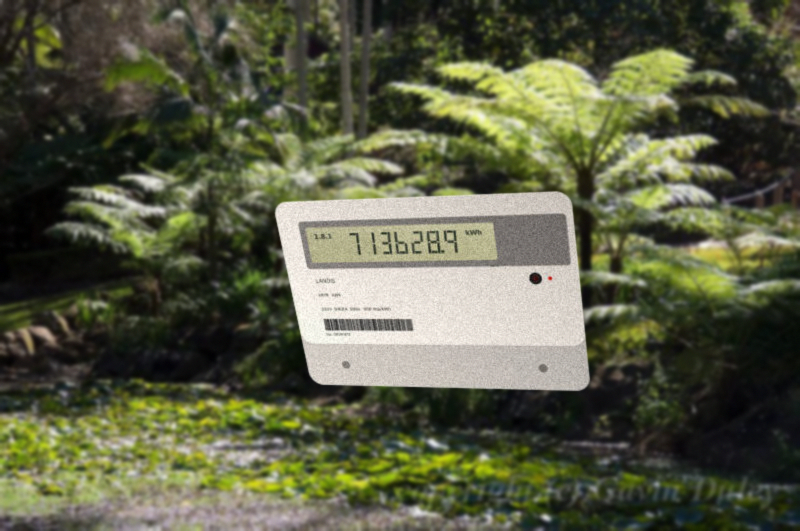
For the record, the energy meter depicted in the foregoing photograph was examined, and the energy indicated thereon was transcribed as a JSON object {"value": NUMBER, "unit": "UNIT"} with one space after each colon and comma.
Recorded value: {"value": 713628.9, "unit": "kWh"}
